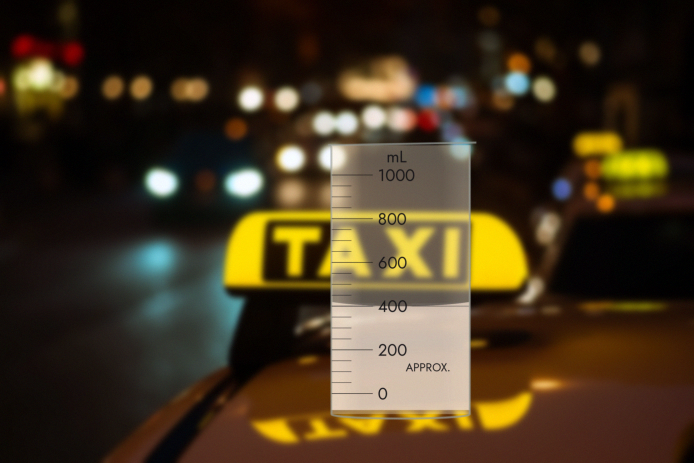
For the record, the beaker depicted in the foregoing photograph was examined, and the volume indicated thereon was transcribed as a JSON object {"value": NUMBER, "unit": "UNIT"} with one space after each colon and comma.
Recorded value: {"value": 400, "unit": "mL"}
